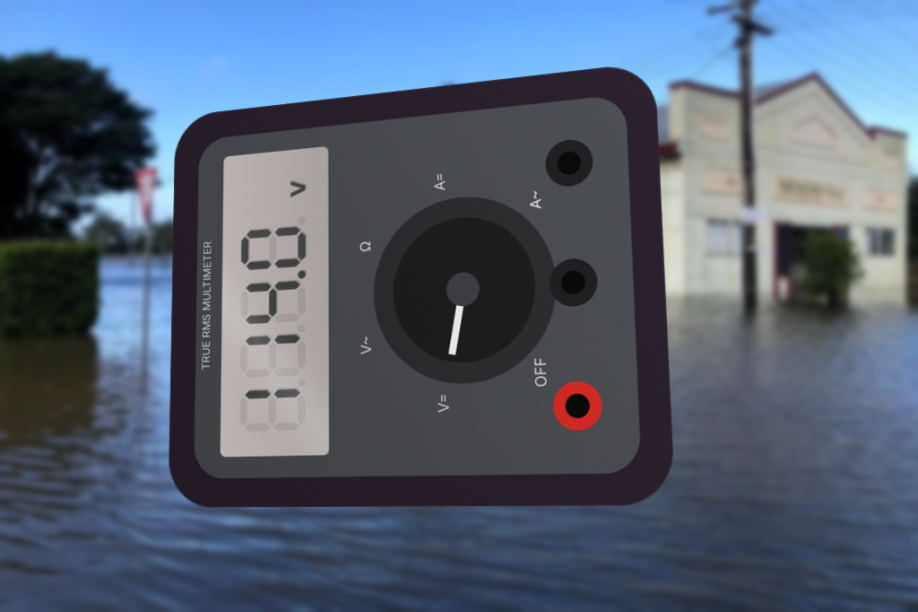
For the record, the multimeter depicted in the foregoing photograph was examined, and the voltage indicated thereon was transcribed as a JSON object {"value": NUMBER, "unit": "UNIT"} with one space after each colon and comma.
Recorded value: {"value": 114.0, "unit": "V"}
